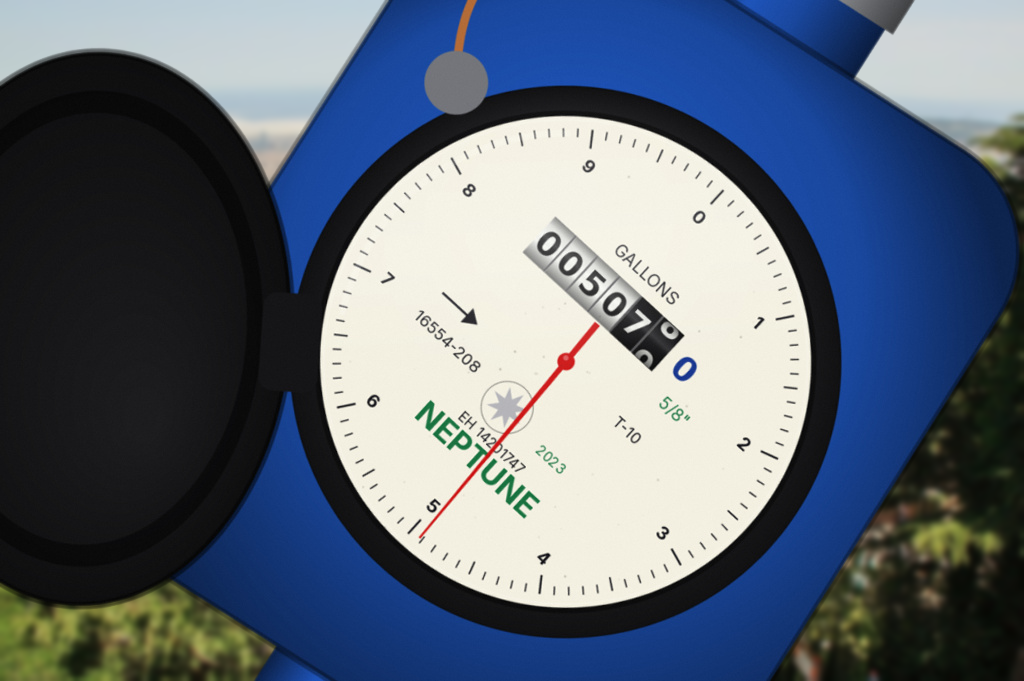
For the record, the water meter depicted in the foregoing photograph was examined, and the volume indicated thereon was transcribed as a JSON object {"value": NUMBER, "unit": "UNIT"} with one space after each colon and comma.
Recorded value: {"value": 50784.9, "unit": "gal"}
